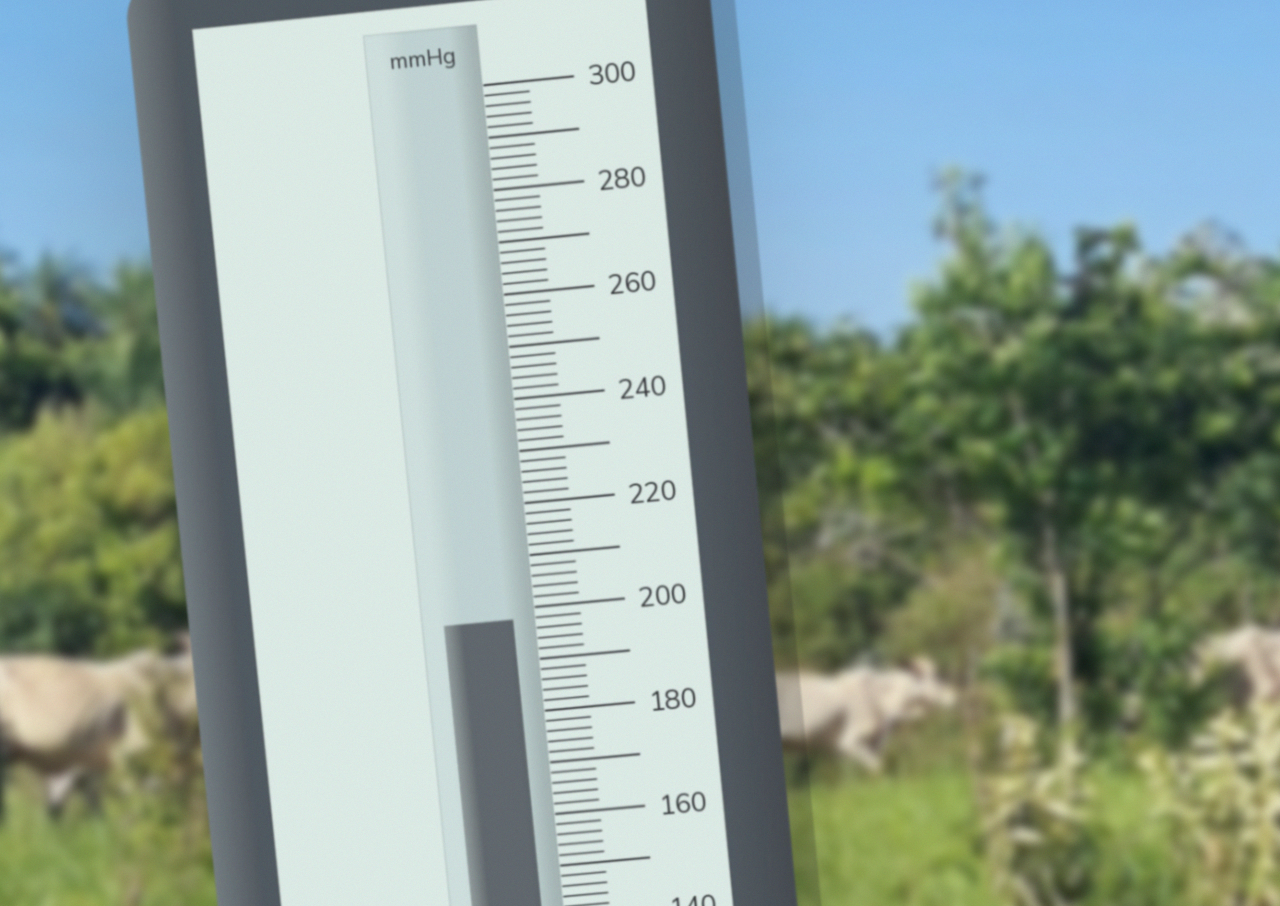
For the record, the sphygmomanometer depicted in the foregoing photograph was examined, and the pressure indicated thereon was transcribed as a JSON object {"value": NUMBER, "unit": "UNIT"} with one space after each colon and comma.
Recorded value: {"value": 198, "unit": "mmHg"}
